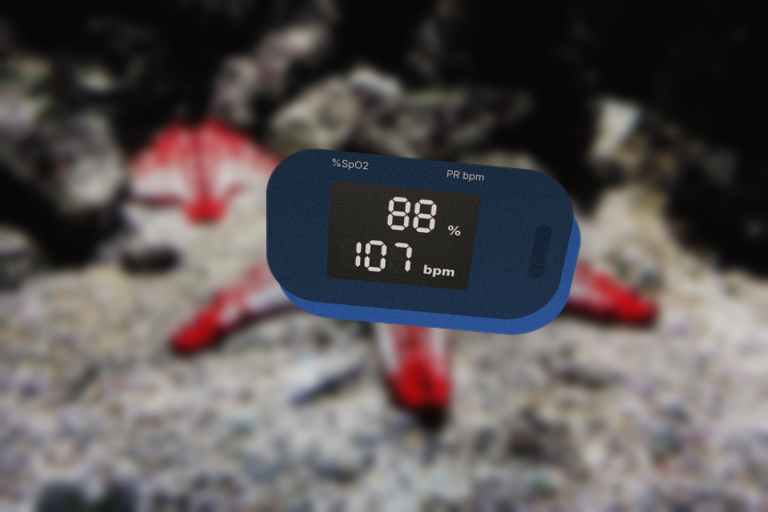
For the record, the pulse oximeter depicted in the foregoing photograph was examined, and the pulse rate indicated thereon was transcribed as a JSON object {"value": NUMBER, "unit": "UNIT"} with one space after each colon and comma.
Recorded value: {"value": 107, "unit": "bpm"}
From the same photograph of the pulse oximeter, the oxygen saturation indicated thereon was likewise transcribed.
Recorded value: {"value": 88, "unit": "%"}
